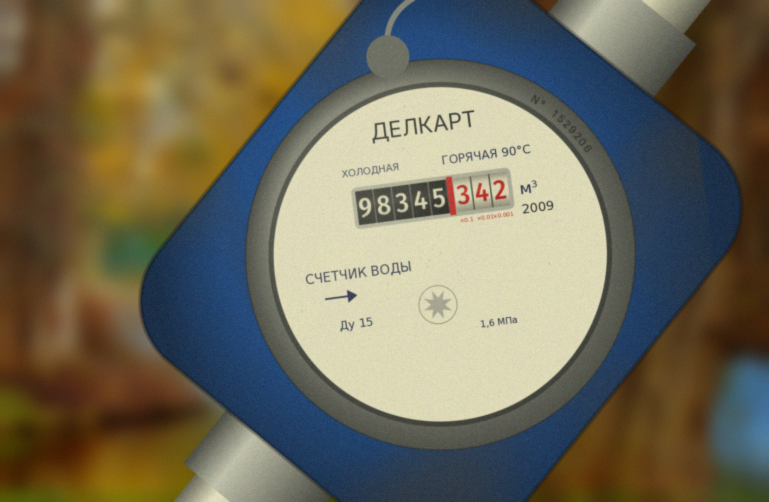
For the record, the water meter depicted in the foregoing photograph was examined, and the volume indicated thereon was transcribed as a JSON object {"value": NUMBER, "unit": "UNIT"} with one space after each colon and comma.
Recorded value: {"value": 98345.342, "unit": "m³"}
